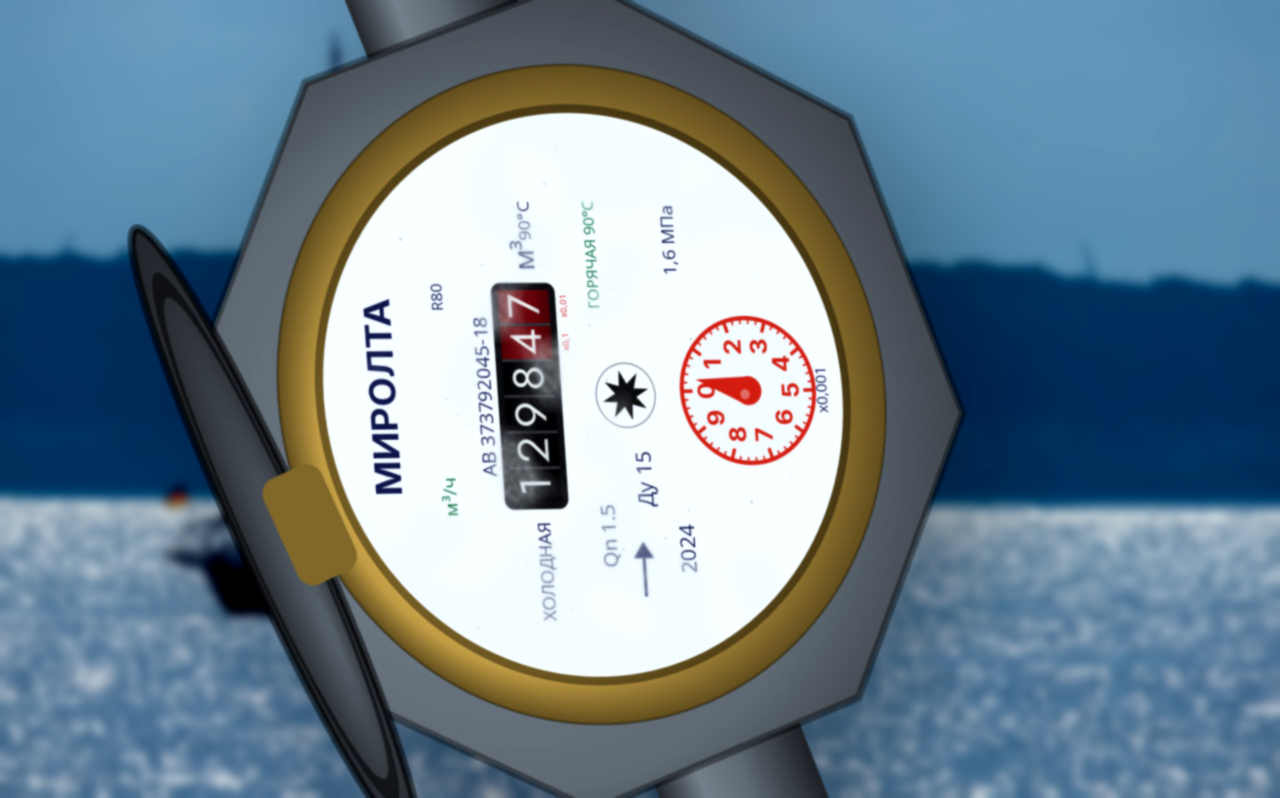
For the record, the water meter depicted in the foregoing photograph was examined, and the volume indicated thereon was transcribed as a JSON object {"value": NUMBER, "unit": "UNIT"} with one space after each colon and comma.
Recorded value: {"value": 1298.470, "unit": "m³"}
